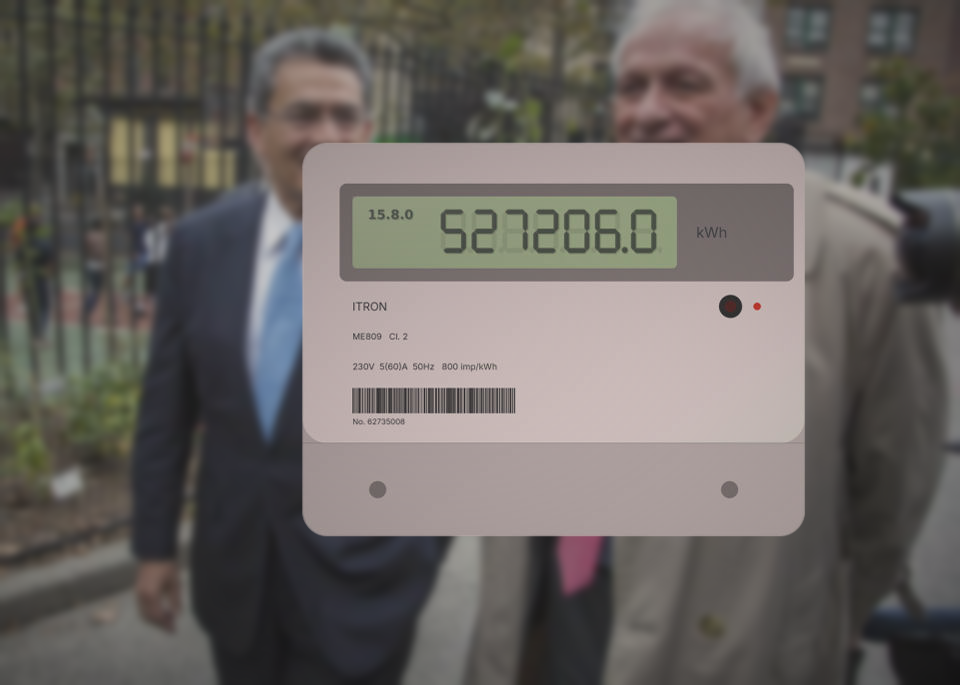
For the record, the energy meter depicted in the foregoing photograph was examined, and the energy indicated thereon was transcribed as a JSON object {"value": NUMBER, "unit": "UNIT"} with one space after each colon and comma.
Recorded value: {"value": 527206.0, "unit": "kWh"}
